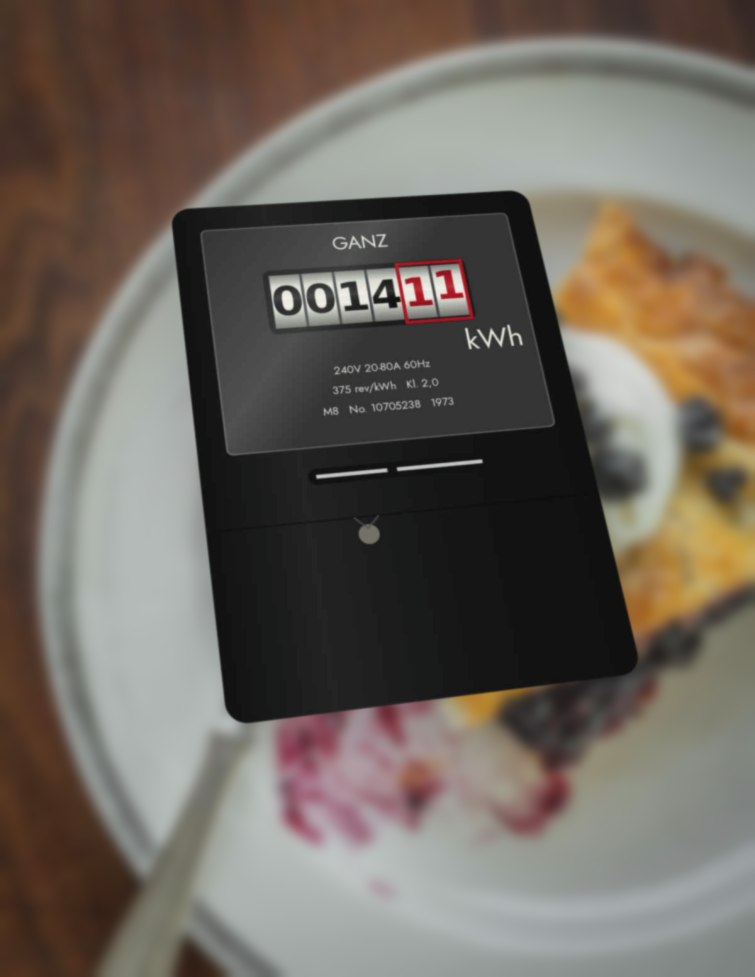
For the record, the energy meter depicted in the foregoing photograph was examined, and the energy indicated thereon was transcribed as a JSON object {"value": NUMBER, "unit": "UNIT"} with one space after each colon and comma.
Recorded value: {"value": 14.11, "unit": "kWh"}
